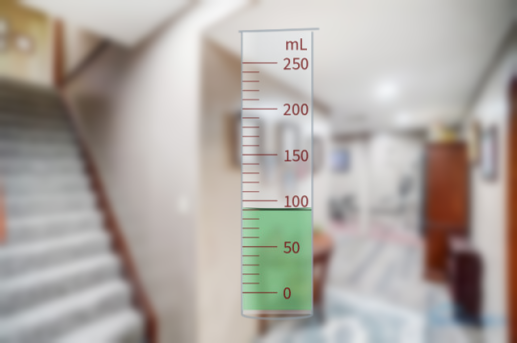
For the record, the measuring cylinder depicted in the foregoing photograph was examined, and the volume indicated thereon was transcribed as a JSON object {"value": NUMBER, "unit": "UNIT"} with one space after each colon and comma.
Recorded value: {"value": 90, "unit": "mL"}
